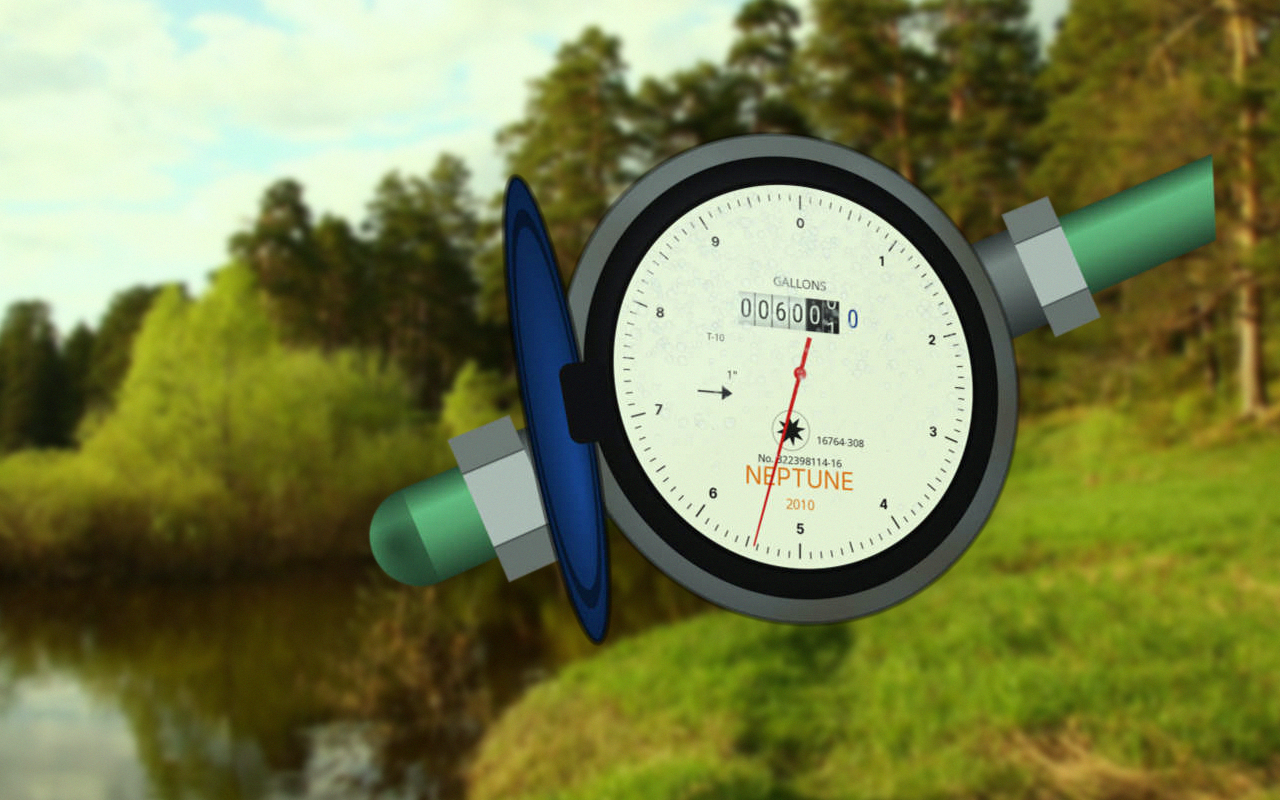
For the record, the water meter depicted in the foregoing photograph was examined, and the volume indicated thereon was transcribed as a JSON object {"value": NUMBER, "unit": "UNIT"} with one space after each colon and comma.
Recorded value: {"value": 60005.4, "unit": "gal"}
